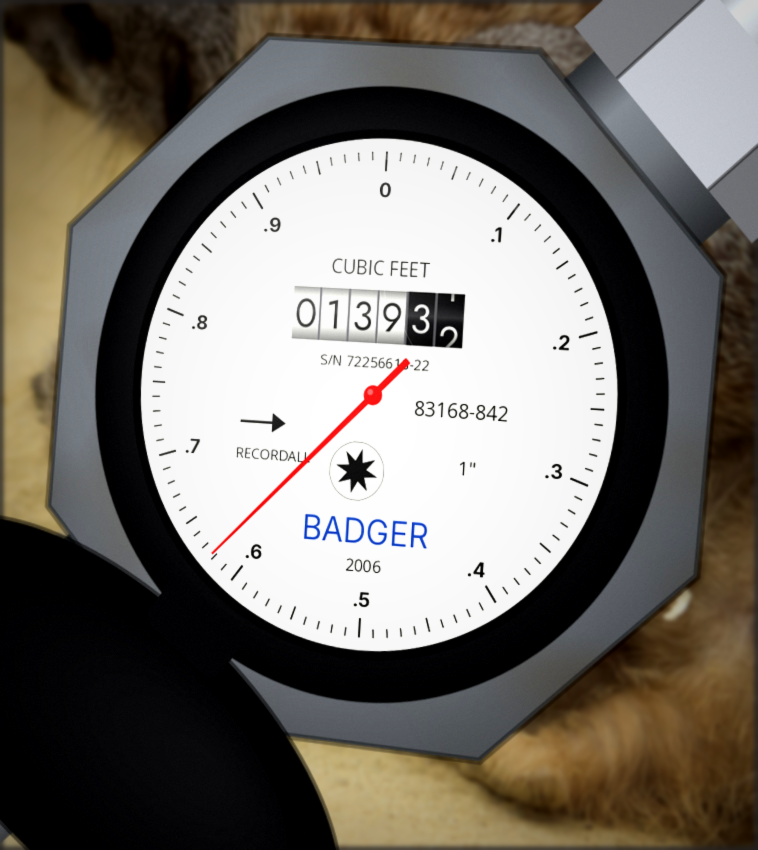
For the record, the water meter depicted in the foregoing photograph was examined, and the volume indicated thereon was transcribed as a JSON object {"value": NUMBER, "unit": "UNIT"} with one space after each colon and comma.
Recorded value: {"value": 13931.62, "unit": "ft³"}
